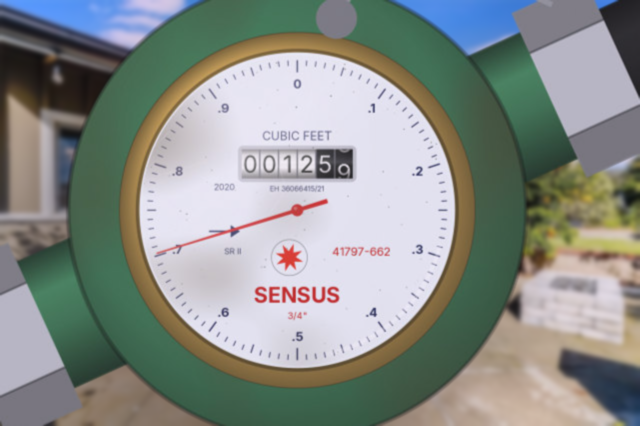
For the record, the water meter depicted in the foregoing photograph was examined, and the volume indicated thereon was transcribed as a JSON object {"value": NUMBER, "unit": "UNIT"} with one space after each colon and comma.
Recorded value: {"value": 1258.70, "unit": "ft³"}
